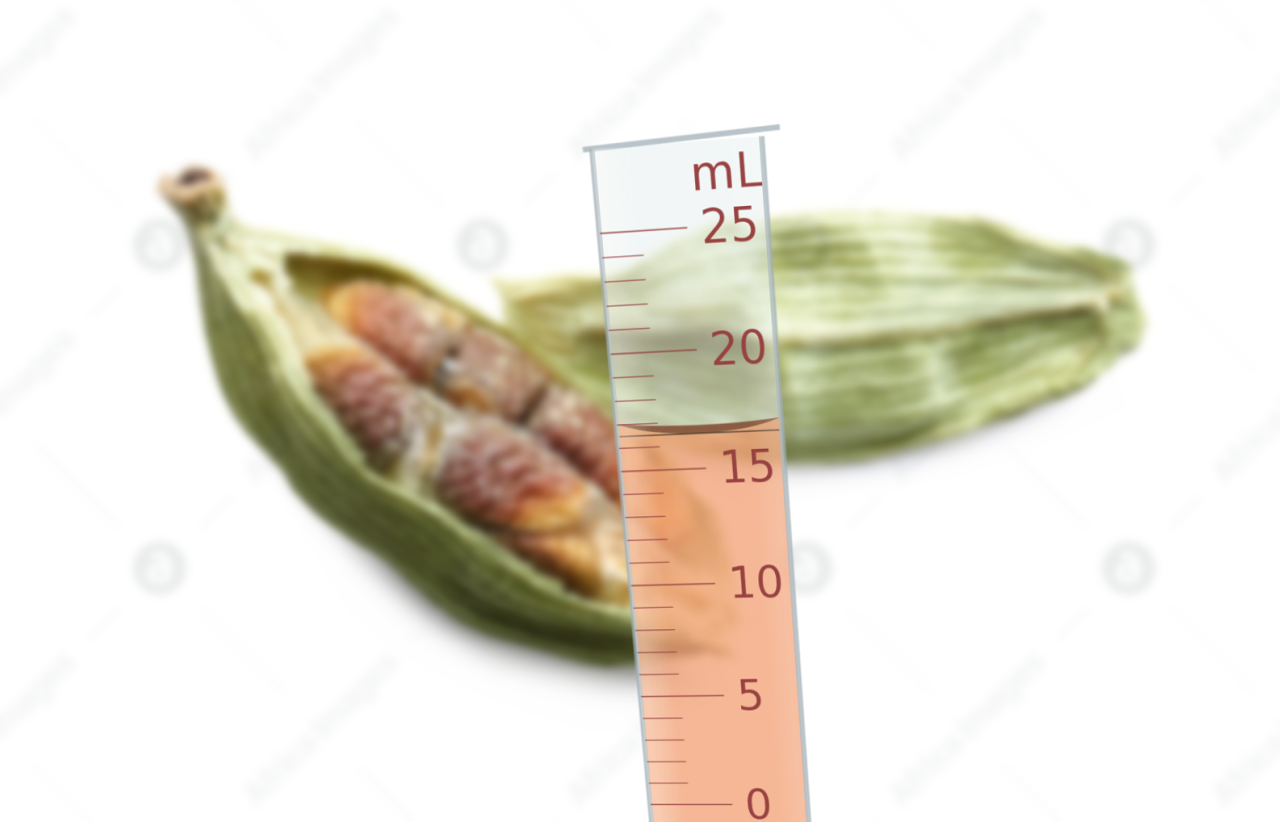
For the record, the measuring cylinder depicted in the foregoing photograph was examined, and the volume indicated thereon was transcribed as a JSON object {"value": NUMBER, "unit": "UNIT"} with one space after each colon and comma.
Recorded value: {"value": 16.5, "unit": "mL"}
